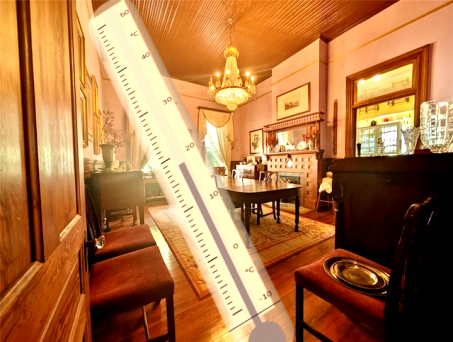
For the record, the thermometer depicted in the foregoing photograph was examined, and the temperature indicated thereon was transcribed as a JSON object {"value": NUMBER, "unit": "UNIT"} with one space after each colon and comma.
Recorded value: {"value": 18, "unit": "°C"}
